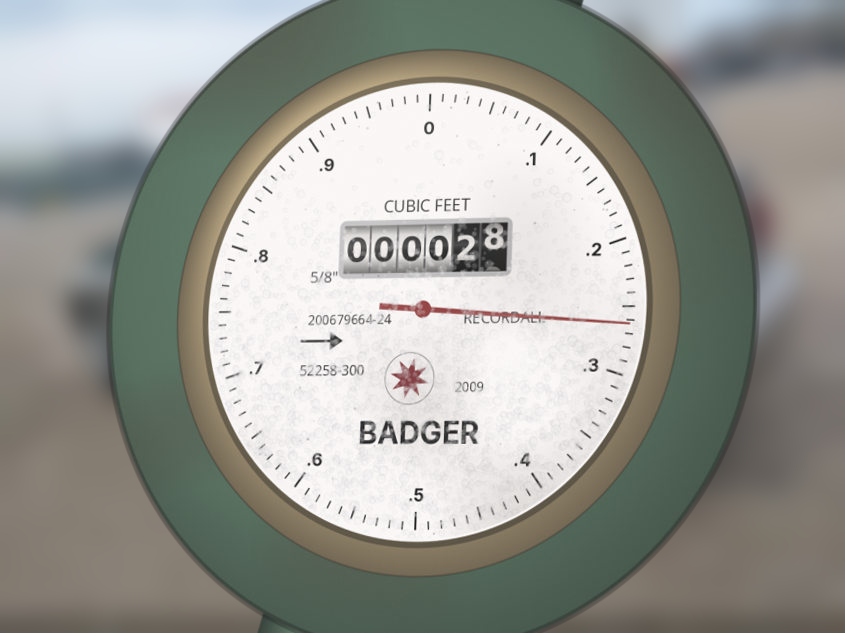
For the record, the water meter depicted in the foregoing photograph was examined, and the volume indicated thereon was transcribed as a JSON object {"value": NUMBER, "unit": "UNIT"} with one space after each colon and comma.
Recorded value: {"value": 28.26, "unit": "ft³"}
